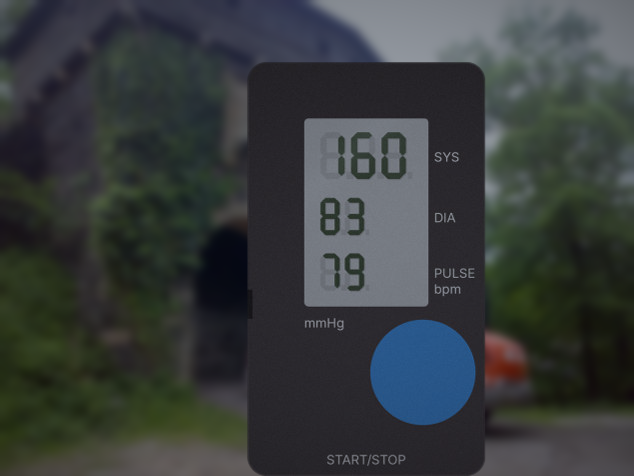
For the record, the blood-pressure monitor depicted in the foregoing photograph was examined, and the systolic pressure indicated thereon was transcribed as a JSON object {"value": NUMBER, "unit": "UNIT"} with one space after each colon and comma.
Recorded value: {"value": 160, "unit": "mmHg"}
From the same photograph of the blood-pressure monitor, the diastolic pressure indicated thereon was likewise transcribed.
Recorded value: {"value": 83, "unit": "mmHg"}
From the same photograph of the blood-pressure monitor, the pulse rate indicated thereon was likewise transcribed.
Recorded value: {"value": 79, "unit": "bpm"}
